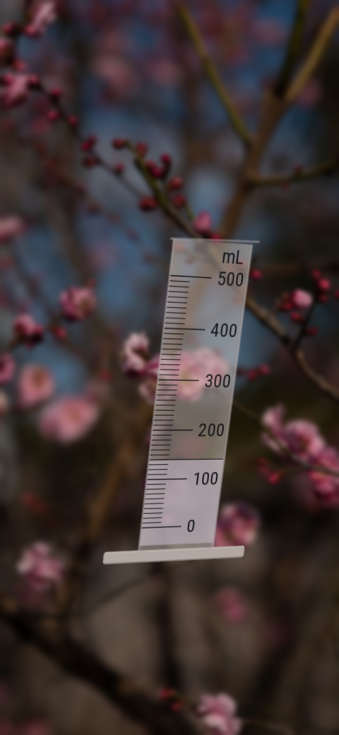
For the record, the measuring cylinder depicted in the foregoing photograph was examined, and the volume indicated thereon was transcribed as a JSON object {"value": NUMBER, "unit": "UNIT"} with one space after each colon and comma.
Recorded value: {"value": 140, "unit": "mL"}
